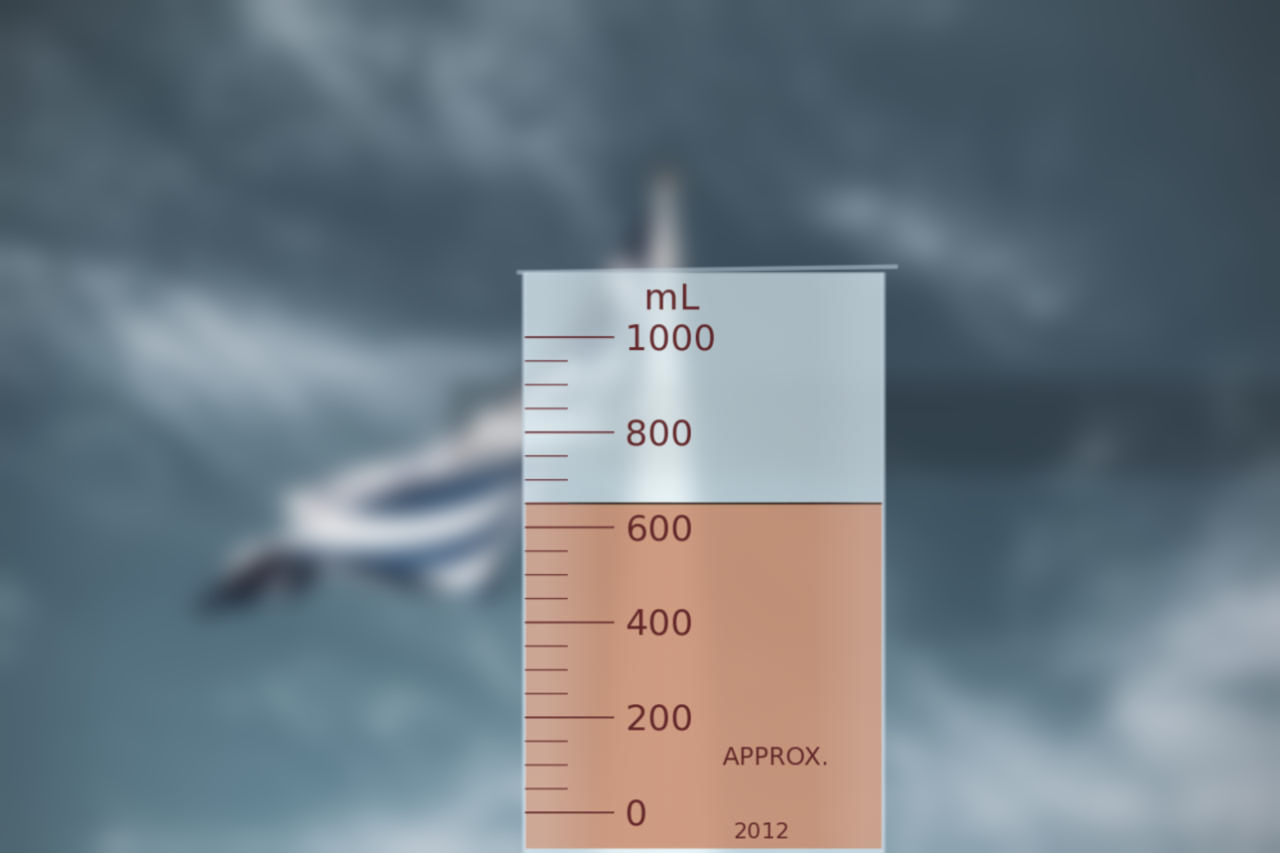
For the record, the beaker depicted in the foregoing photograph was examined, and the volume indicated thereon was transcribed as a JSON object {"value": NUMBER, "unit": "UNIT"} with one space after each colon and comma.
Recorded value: {"value": 650, "unit": "mL"}
